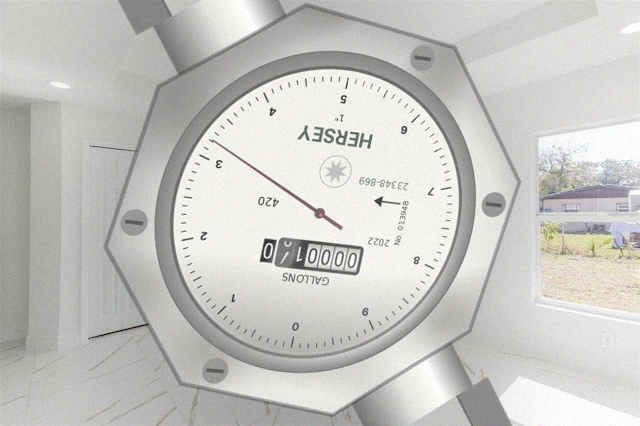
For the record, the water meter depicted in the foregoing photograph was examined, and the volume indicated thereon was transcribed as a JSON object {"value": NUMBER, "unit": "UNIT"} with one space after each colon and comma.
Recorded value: {"value": 173.2, "unit": "gal"}
